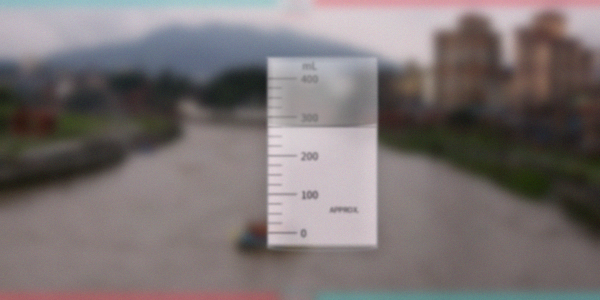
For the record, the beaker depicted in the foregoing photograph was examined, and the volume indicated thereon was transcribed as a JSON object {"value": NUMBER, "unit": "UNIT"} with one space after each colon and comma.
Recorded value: {"value": 275, "unit": "mL"}
